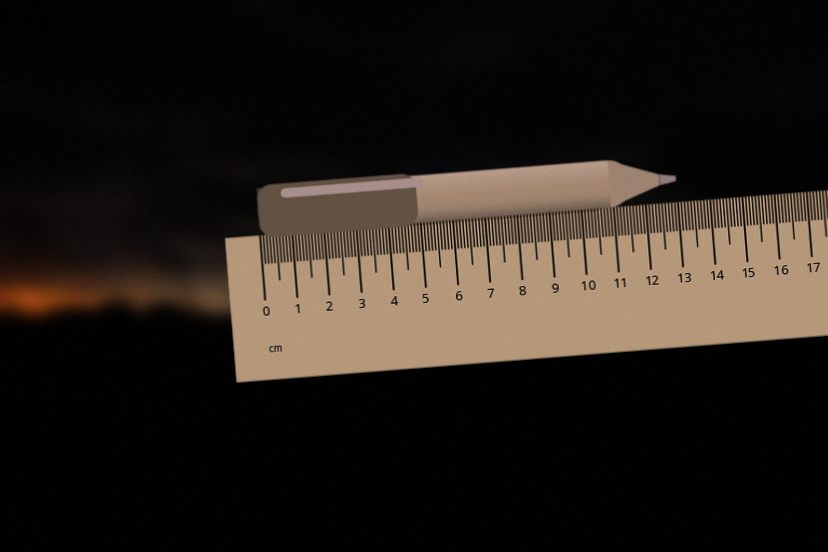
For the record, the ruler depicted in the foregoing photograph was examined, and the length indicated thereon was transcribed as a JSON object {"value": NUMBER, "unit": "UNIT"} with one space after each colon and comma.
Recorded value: {"value": 13, "unit": "cm"}
